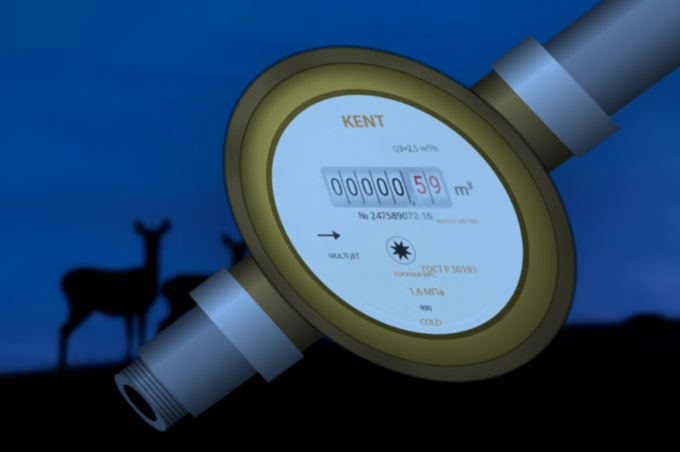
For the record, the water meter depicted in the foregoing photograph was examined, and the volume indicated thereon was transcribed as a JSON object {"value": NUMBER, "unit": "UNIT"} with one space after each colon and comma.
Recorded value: {"value": 0.59, "unit": "m³"}
